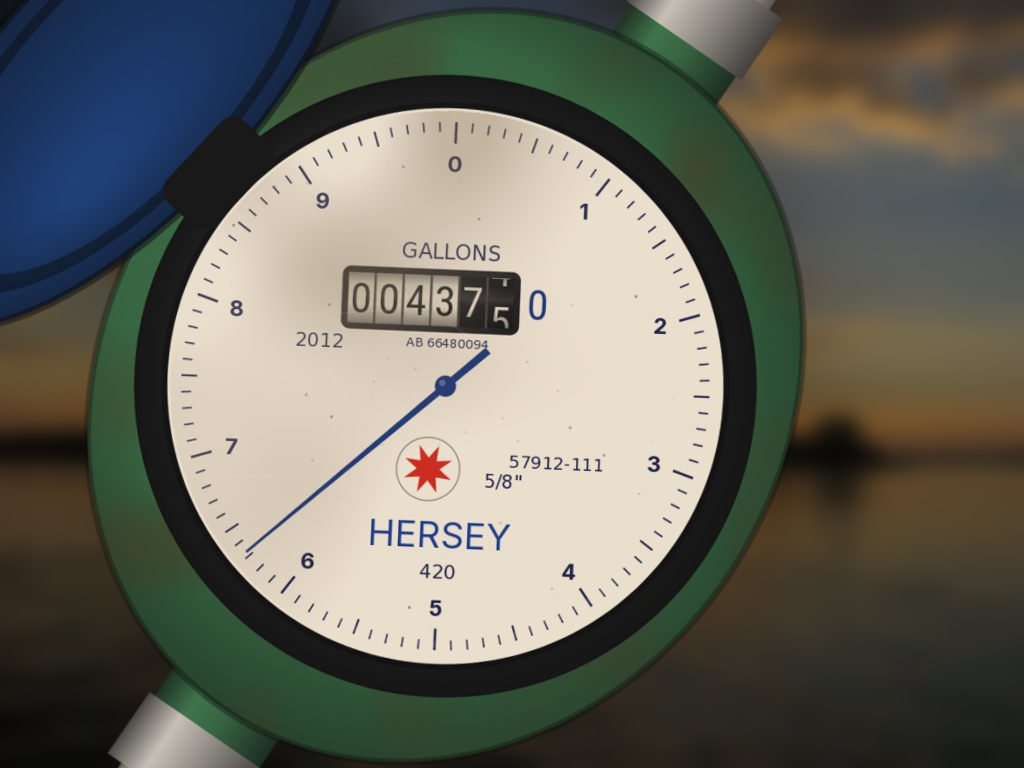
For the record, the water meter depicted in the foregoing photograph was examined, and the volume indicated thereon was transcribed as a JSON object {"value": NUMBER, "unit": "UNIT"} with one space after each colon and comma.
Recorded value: {"value": 43746.3, "unit": "gal"}
